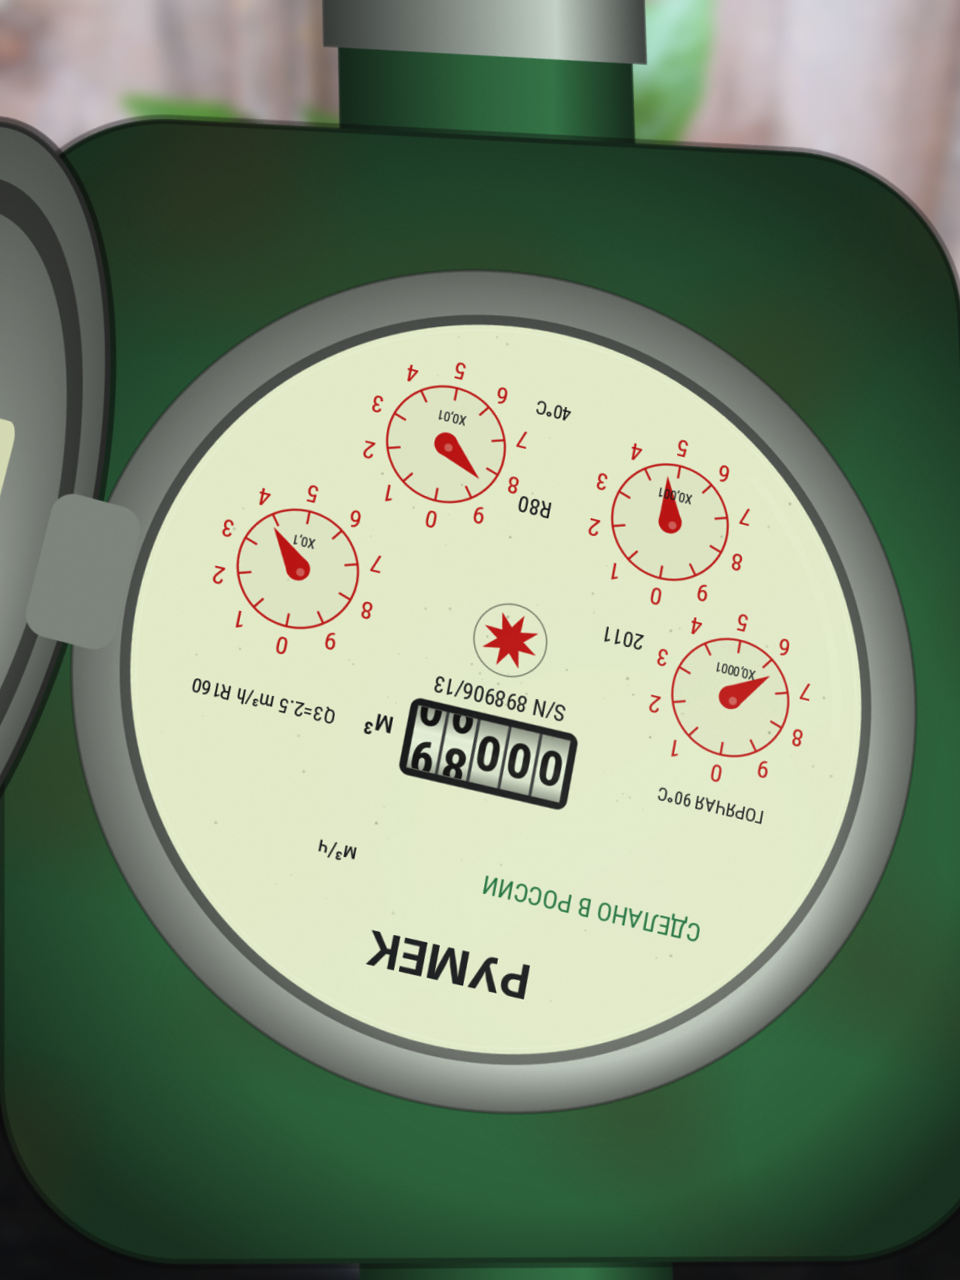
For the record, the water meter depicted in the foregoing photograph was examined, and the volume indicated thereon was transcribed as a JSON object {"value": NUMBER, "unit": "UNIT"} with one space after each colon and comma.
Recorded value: {"value": 89.3846, "unit": "m³"}
